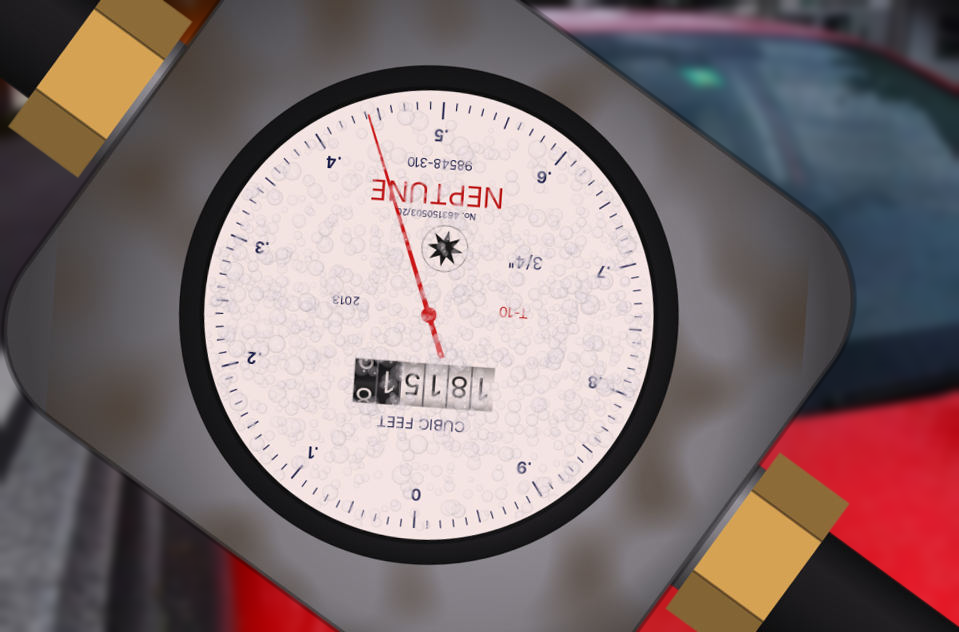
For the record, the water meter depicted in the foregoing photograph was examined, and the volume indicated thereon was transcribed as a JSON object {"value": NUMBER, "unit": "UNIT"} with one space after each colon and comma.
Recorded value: {"value": 181518.44, "unit": "ft³"}
